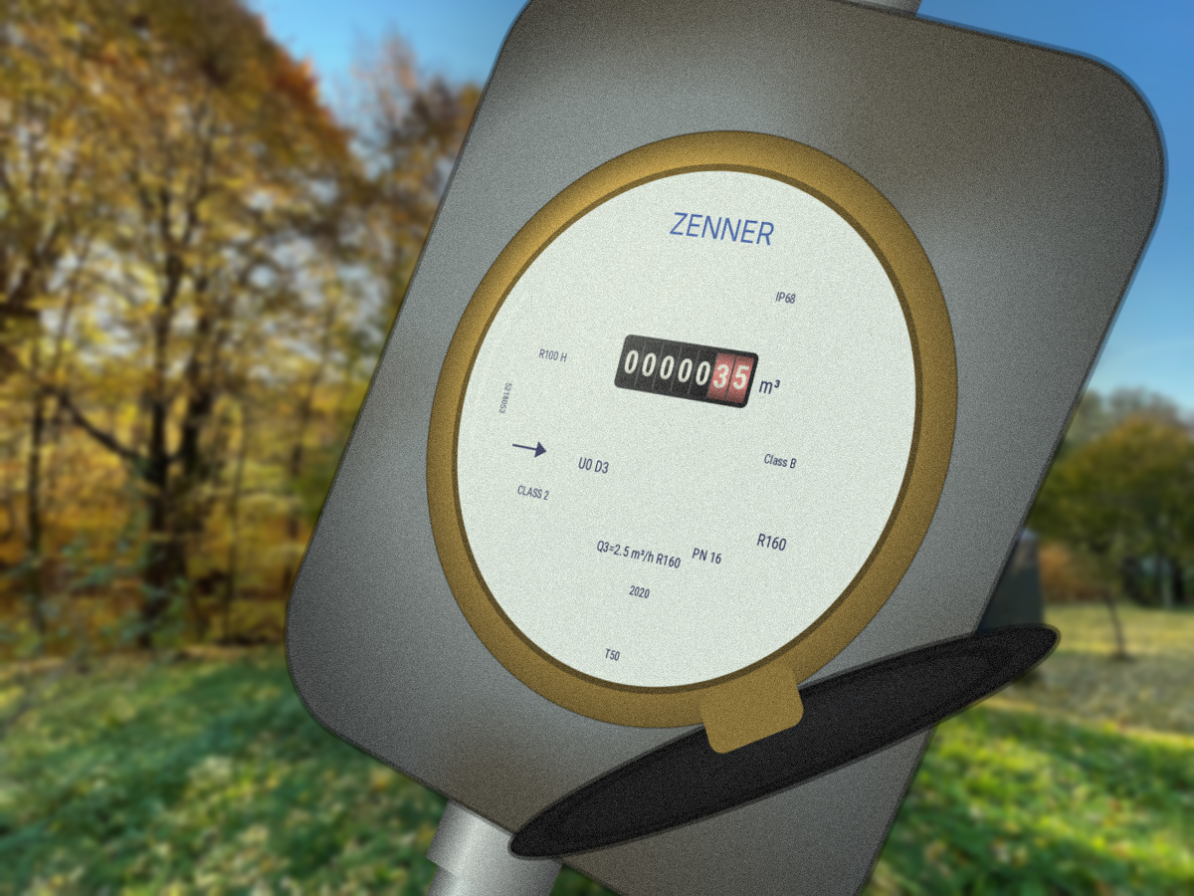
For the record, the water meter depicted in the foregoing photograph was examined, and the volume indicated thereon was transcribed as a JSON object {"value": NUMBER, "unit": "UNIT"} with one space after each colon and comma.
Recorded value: {"value": 0.35, "unit": "m³"}
